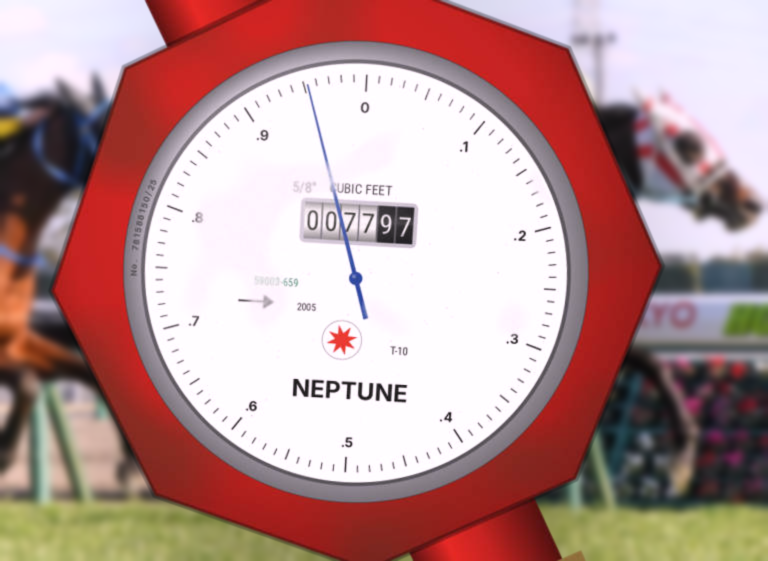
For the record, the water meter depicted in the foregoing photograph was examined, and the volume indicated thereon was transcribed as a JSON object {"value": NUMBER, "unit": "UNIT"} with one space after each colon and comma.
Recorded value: {"value": 7796.95, "unit": "ft³"}
